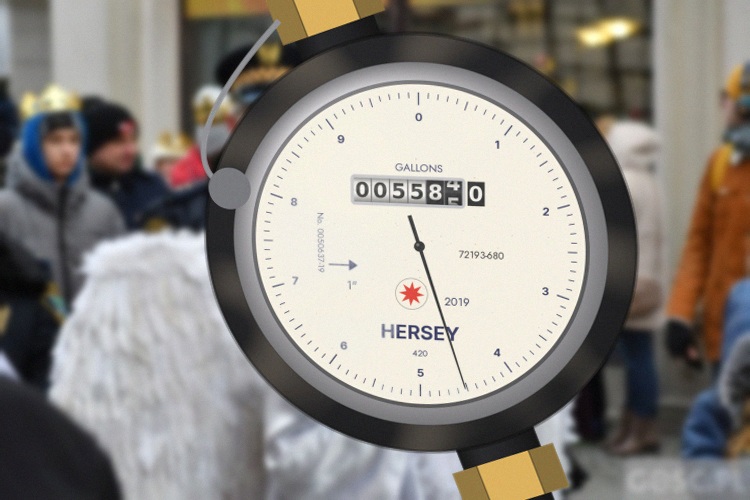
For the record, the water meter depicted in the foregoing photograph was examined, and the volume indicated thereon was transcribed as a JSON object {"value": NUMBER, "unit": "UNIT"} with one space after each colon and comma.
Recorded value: {"value": 55844.5, "unit": "gal"}
